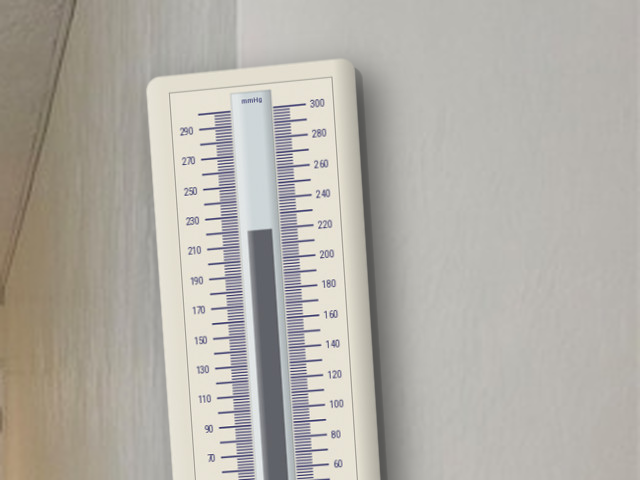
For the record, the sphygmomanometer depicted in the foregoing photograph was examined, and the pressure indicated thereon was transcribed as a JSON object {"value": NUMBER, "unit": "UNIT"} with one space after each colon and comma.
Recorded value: {"value": 220, "unit": "mmHg"}
